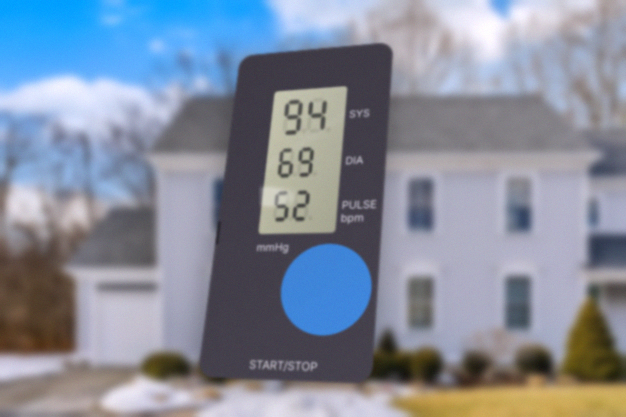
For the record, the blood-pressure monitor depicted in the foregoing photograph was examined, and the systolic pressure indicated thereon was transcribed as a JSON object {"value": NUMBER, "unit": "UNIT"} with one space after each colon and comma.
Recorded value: {"value": 94, "unit": "mmHg"}
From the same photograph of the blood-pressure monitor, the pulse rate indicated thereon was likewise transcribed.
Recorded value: {"value": 52, "unit": "bpm"}
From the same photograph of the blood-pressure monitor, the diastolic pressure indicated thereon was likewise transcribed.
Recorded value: {"value": 69, "unit": "mmHg"}
